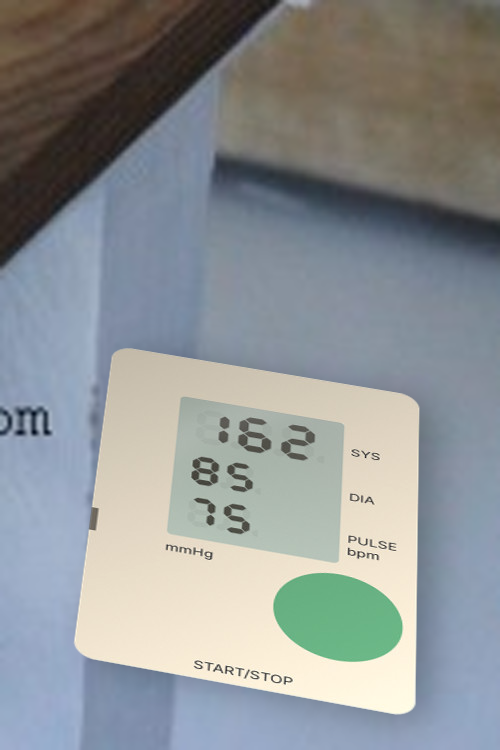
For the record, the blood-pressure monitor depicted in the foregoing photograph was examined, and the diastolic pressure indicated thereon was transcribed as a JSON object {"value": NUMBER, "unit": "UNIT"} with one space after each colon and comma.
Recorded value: {"value": 85, "unit": "mmHg"}
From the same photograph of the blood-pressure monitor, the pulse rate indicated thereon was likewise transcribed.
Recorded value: {"value": 75, "unit": "bpm"}
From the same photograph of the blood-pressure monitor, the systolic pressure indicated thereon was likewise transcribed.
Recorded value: {"value": 162, "unit": "mmHg"}
